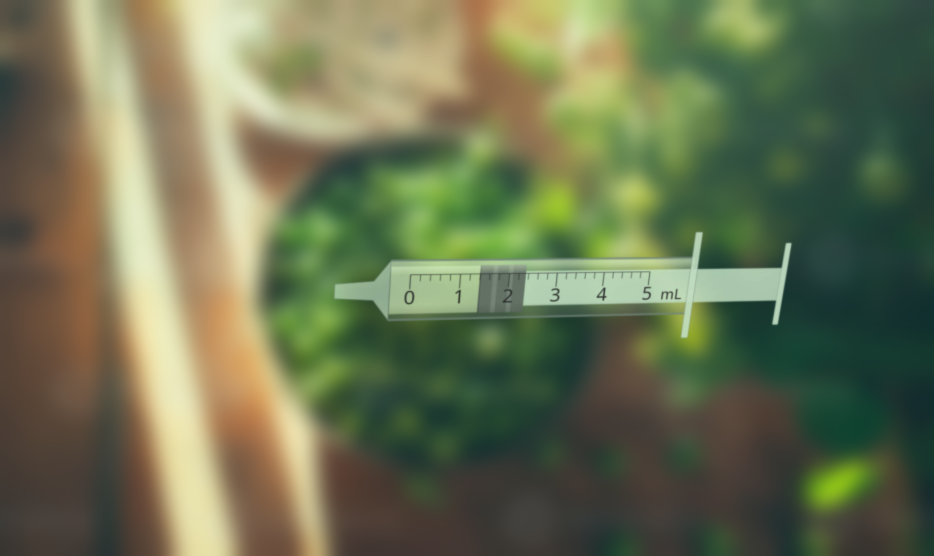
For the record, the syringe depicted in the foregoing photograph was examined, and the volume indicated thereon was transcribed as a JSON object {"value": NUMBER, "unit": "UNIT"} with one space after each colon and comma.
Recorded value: {"value": 1.4, "unit": "mL"}
